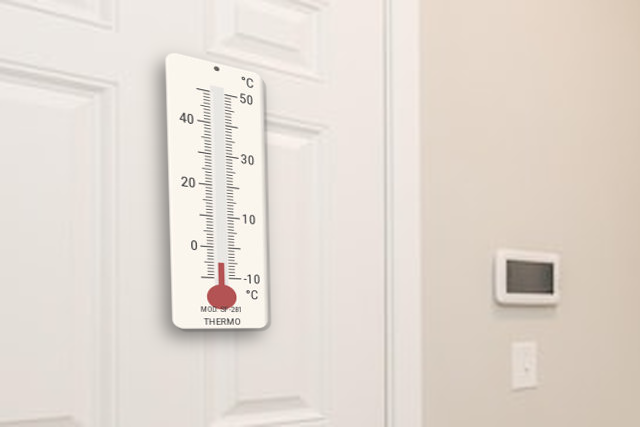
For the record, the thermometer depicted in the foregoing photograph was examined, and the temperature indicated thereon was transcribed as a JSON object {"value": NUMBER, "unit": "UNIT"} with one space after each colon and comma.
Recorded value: {"value": -5, "unit": "°C"}
